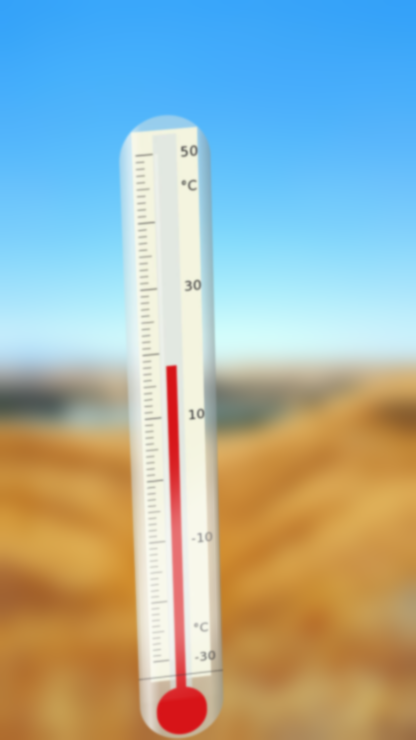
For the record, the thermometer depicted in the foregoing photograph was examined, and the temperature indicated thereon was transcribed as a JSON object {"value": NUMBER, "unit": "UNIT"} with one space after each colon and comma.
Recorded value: {"value": 18, "unit": "°C"}
